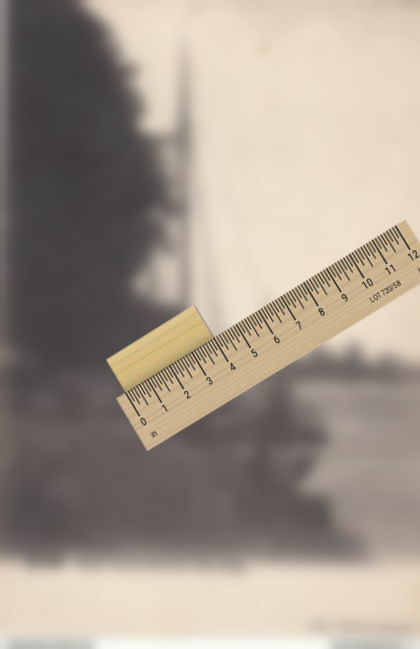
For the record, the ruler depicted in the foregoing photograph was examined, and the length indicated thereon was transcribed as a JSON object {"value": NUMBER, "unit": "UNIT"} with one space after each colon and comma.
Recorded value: {"value": 4, "unit": "in"}
